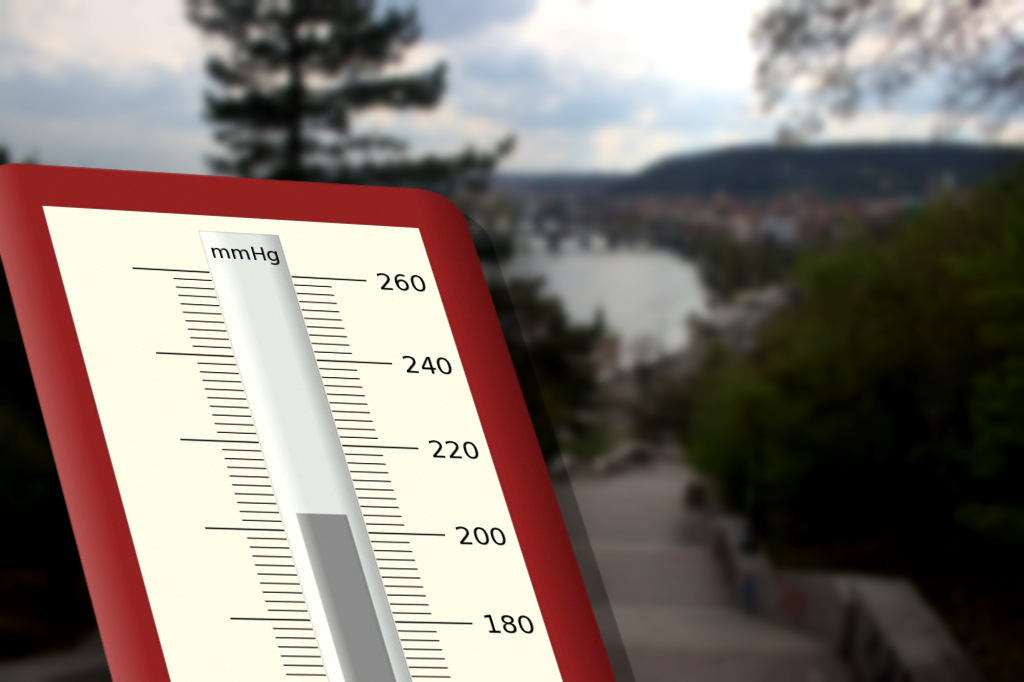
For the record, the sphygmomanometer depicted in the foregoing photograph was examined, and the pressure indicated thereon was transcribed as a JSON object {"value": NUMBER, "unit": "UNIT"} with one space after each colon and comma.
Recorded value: {"value": 204, "unit": "mmHg"}
